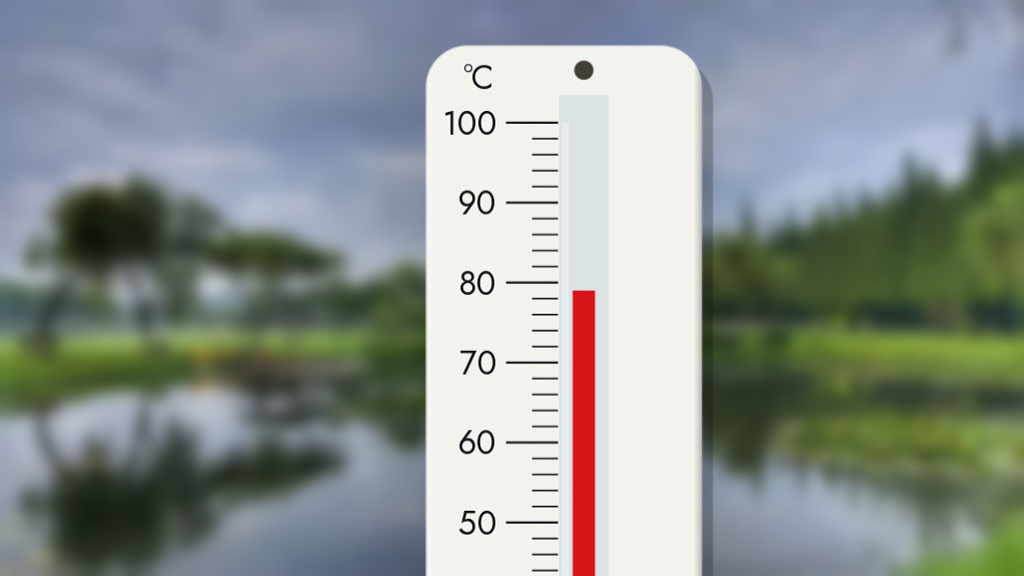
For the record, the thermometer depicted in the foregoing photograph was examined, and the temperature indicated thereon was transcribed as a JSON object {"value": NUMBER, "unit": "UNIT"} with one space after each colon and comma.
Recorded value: {"value": 79, "unit": "°C"}
